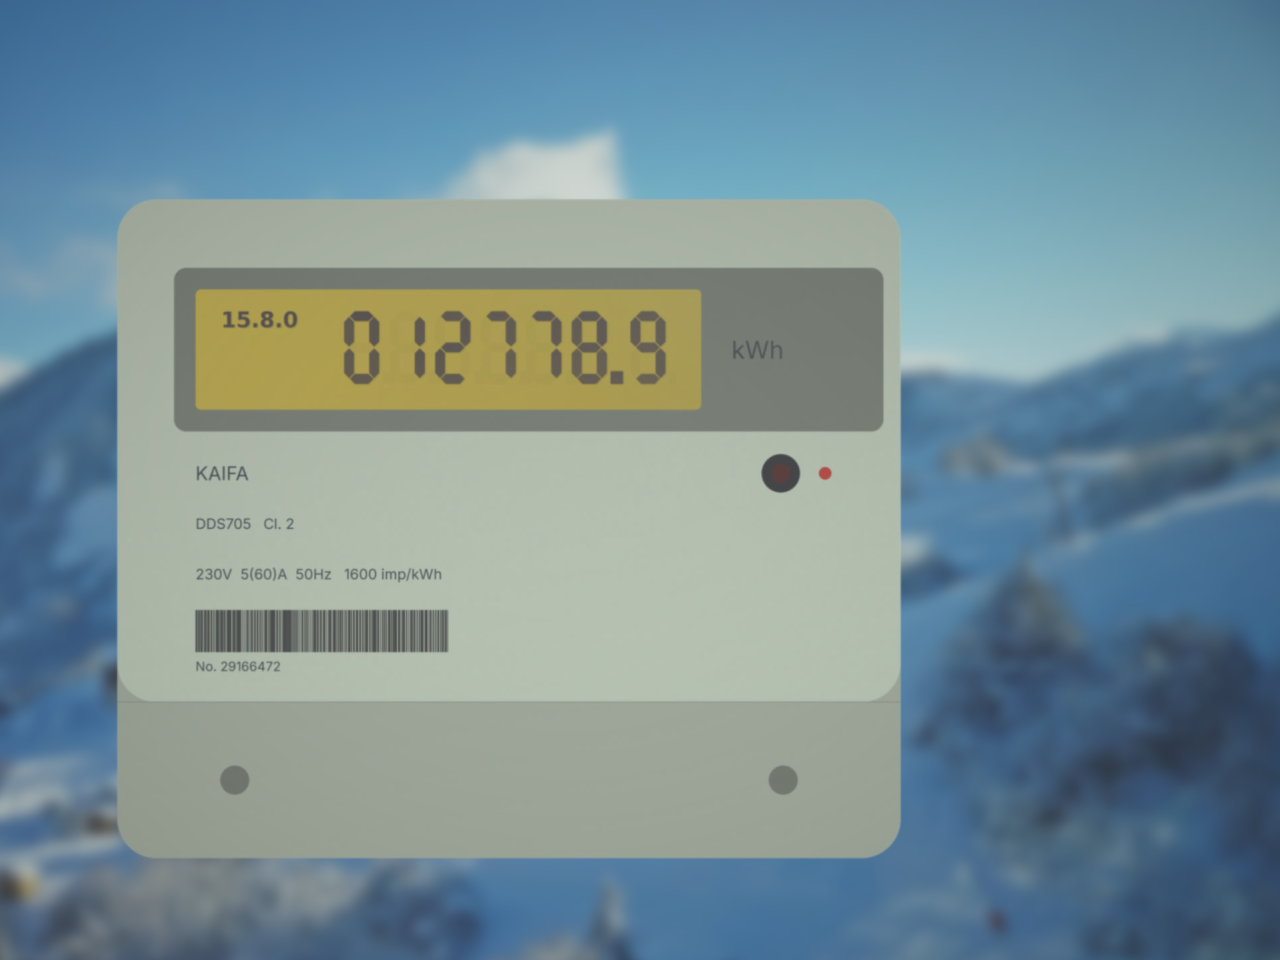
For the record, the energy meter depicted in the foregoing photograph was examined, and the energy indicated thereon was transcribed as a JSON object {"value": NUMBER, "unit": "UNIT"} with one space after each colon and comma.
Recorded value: {"value": 12778.9, "unit": "kWh"}
